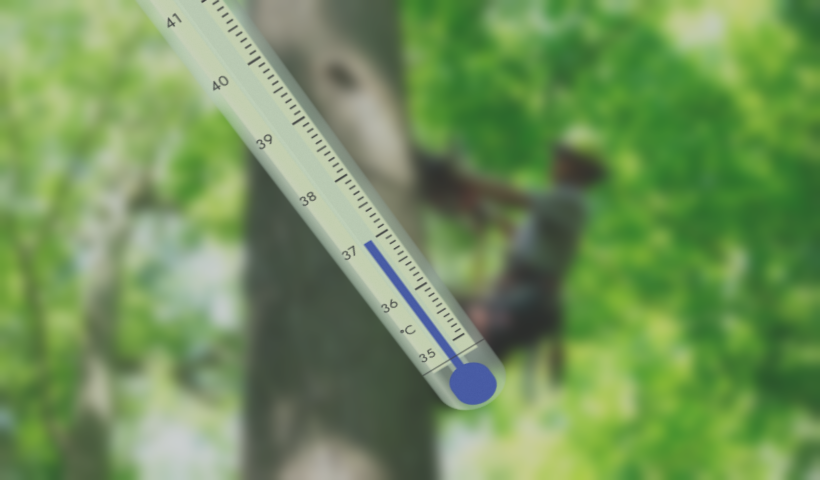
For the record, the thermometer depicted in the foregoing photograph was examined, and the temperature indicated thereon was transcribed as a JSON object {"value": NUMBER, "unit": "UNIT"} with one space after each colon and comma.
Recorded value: {"value": 37, "unit": "°C"}
